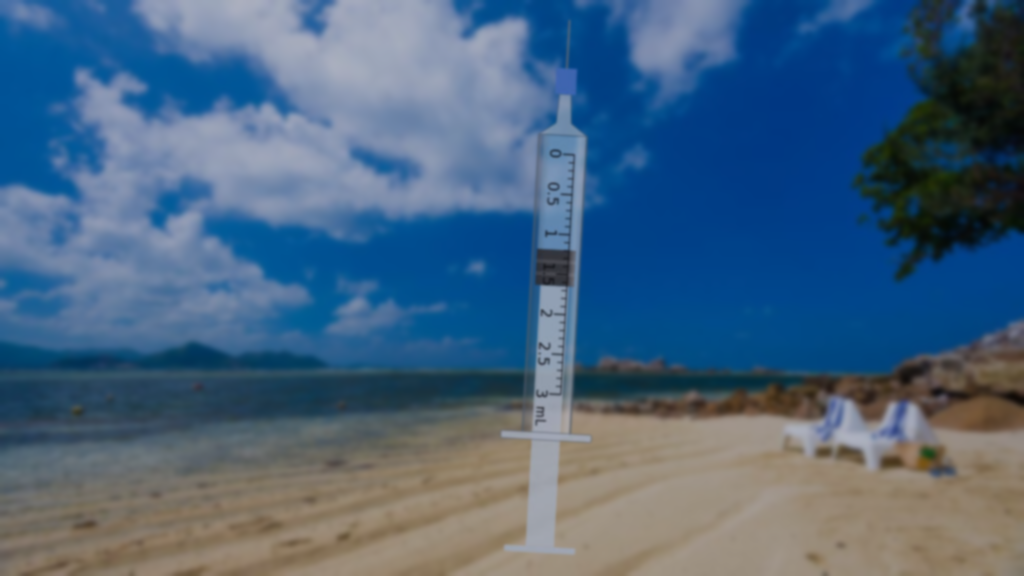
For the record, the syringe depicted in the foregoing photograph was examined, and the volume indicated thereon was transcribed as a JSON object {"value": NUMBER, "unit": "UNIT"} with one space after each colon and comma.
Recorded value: {"value": 1.2, "unit": "mL"}
